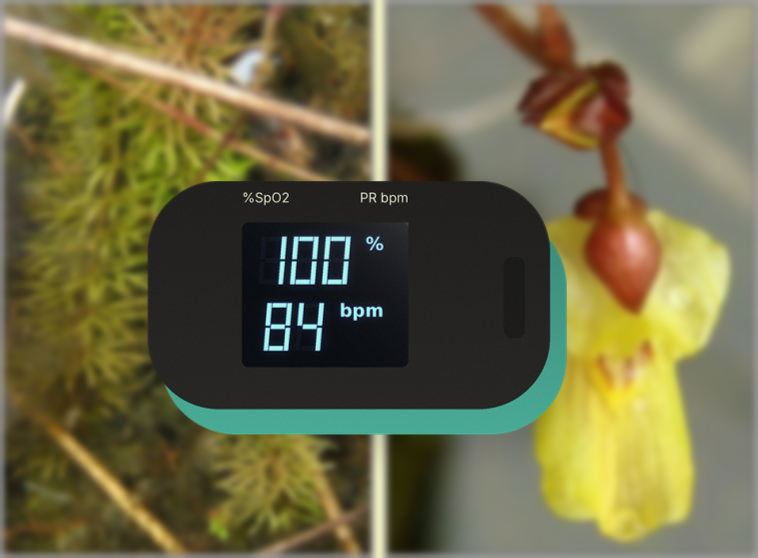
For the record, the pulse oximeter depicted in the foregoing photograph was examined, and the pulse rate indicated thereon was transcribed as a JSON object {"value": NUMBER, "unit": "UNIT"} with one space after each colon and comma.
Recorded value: {"value": 84, "unit": "bpm"}
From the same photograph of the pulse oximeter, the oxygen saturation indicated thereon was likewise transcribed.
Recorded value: {"value": 100, "unit": "%"}
